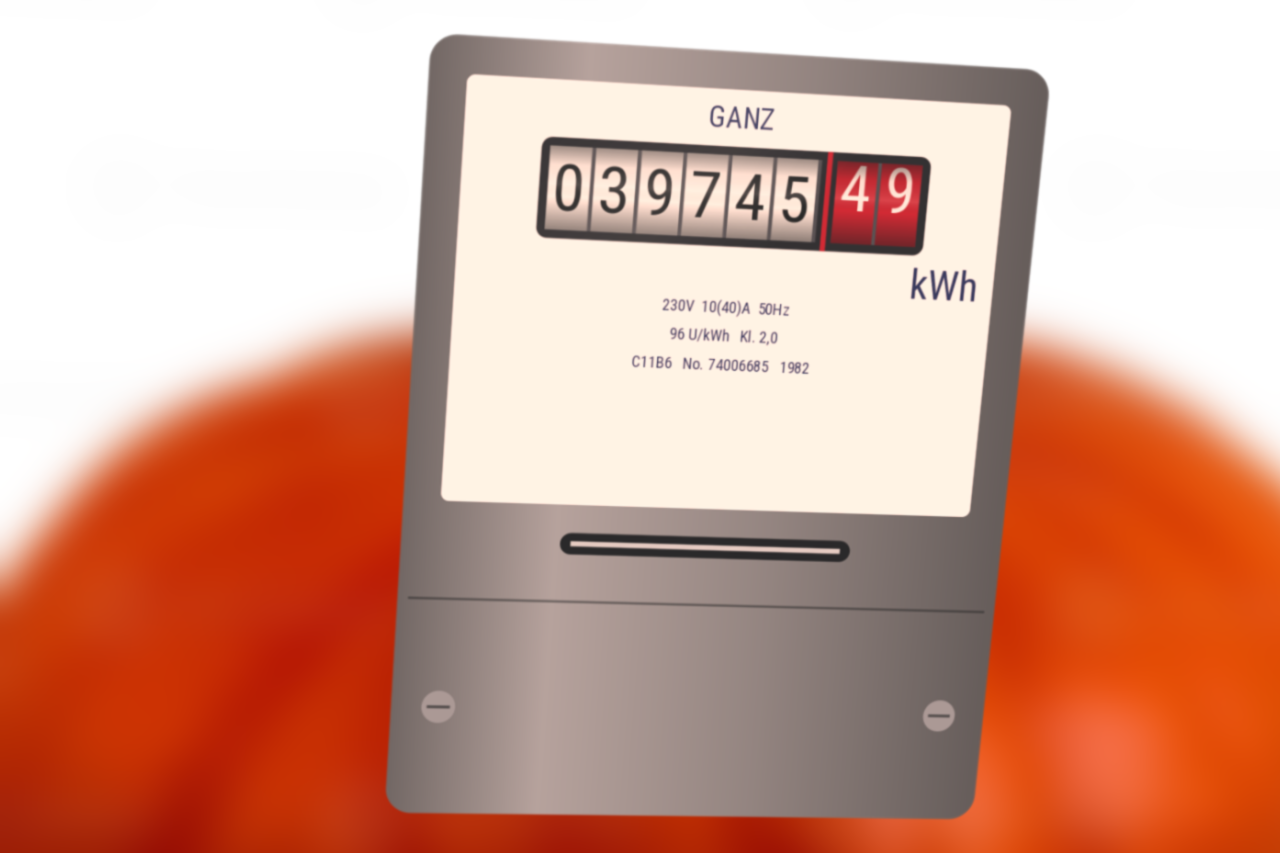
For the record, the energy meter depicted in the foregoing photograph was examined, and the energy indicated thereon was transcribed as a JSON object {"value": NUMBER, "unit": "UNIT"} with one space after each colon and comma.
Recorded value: {"value": 39745.49, "unit": "kWh"}
